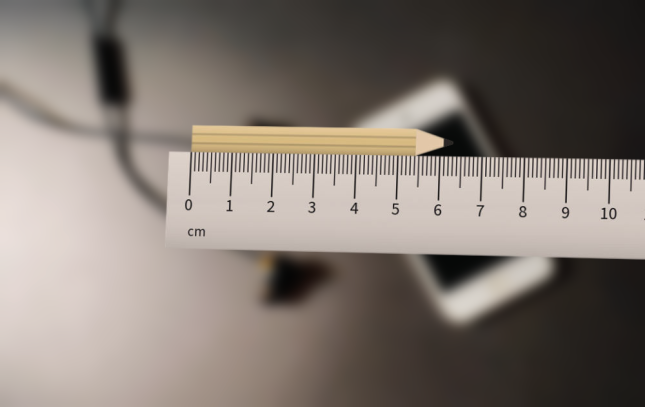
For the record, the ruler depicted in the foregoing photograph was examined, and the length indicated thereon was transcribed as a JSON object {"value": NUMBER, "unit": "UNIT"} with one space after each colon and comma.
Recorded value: {"value": 6.3, "unit": "cm"}
